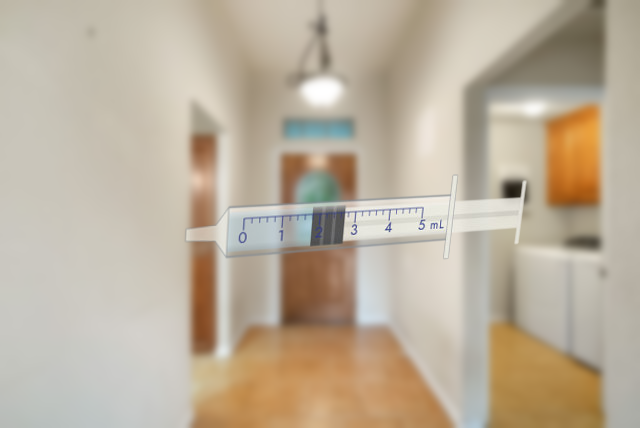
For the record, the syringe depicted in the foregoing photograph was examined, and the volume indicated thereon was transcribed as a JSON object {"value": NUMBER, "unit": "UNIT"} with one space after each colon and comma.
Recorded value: {"value": 1.8, "unit": "mL"}
